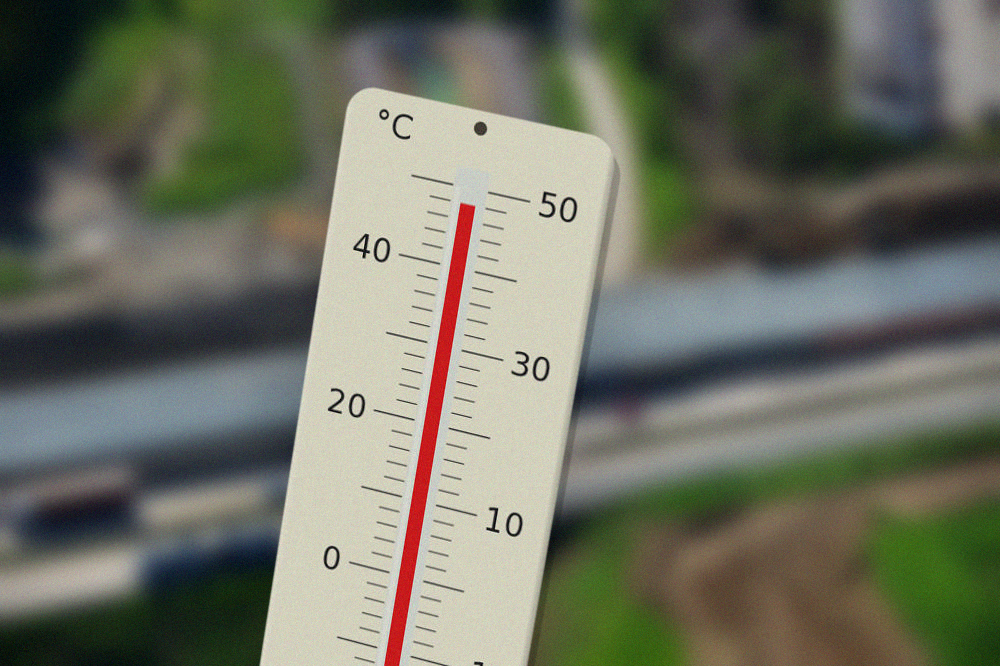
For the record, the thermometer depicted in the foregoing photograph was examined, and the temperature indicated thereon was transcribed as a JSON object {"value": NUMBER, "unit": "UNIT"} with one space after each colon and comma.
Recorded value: {"value": 48, "unit": "°C"}
